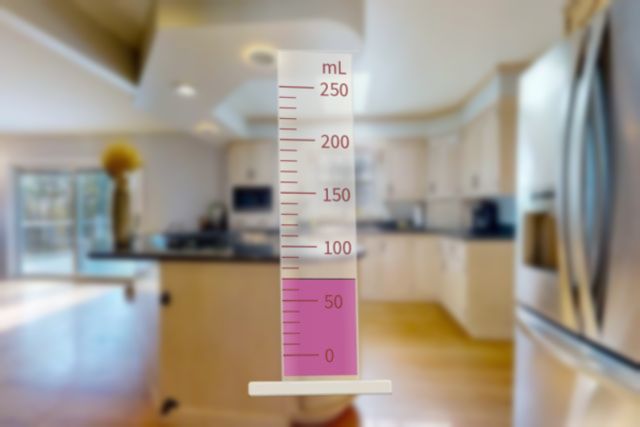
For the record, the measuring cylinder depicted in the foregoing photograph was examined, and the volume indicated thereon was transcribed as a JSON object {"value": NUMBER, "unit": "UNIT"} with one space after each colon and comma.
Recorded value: {"value": 70, "unit": "mL"}
